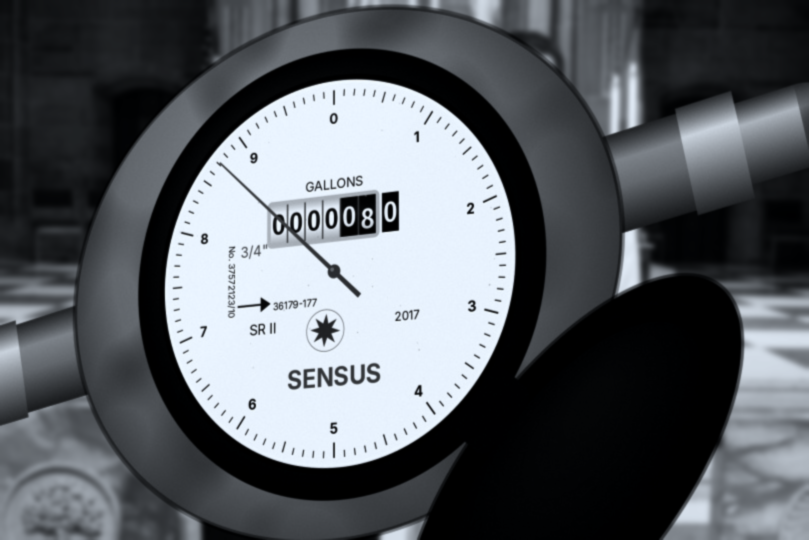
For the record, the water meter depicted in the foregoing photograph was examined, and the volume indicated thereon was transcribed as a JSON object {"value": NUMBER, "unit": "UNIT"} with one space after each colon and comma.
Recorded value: {"value": 78.7, "unit": "gal"}
